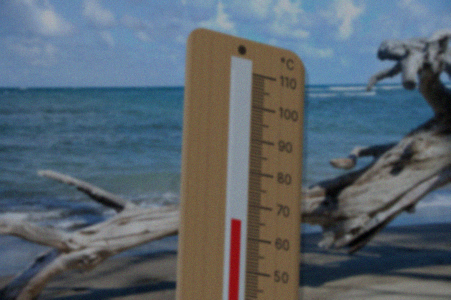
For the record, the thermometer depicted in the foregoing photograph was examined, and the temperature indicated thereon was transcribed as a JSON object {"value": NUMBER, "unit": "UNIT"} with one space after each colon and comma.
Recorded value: {"value": 65, "unit": "°C"}
